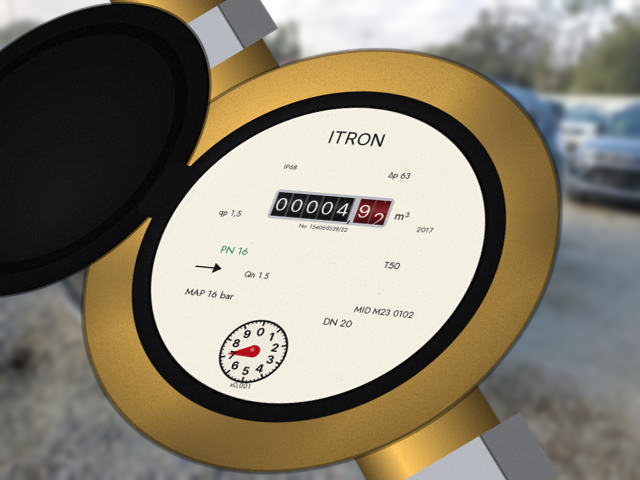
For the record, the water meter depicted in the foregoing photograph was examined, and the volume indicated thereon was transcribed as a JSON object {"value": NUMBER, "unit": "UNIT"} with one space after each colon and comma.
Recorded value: {"value": 4.917, "unit": "m³"}
